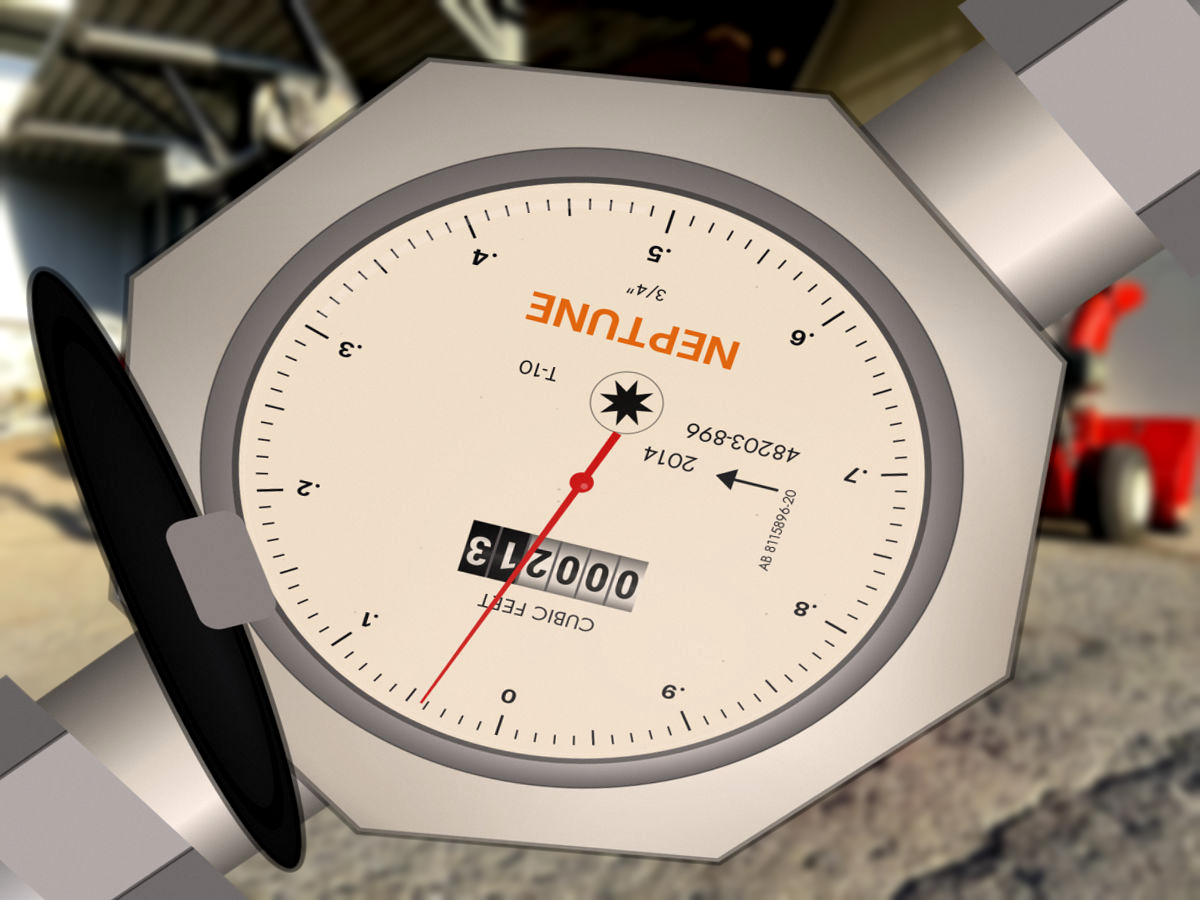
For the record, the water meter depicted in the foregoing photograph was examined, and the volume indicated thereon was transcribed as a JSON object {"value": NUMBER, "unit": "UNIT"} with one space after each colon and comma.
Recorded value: {"value": 213.04, "unit": "ft³"}
